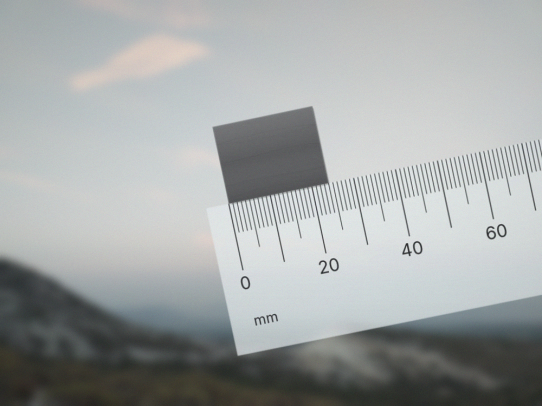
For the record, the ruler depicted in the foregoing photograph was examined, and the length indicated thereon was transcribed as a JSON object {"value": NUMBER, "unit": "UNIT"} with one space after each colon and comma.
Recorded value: {"value": 24, "unit": "mm"}
